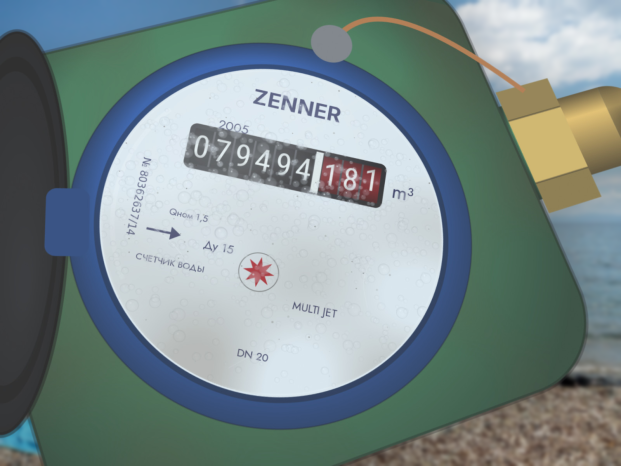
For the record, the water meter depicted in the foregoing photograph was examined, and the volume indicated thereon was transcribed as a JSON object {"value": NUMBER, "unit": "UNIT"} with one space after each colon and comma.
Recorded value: {"value": 79494.181, "unit": "m³"}
